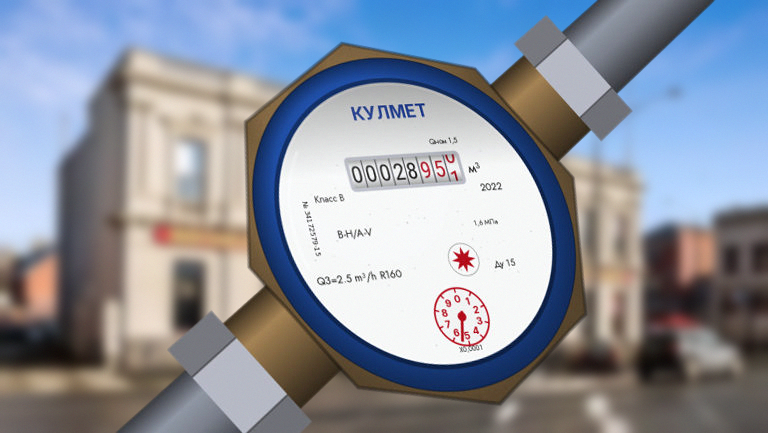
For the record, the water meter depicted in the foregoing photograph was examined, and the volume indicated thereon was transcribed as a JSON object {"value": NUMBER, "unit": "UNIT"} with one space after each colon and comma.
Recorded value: {"value": 28.9505, "unit": "m³"}
